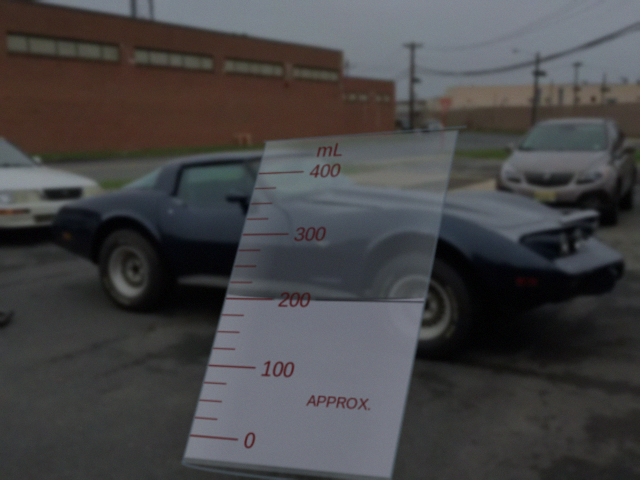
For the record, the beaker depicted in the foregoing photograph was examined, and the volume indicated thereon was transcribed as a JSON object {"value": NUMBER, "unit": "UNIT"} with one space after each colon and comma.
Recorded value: {"value": 200, "unit": "mL"}
